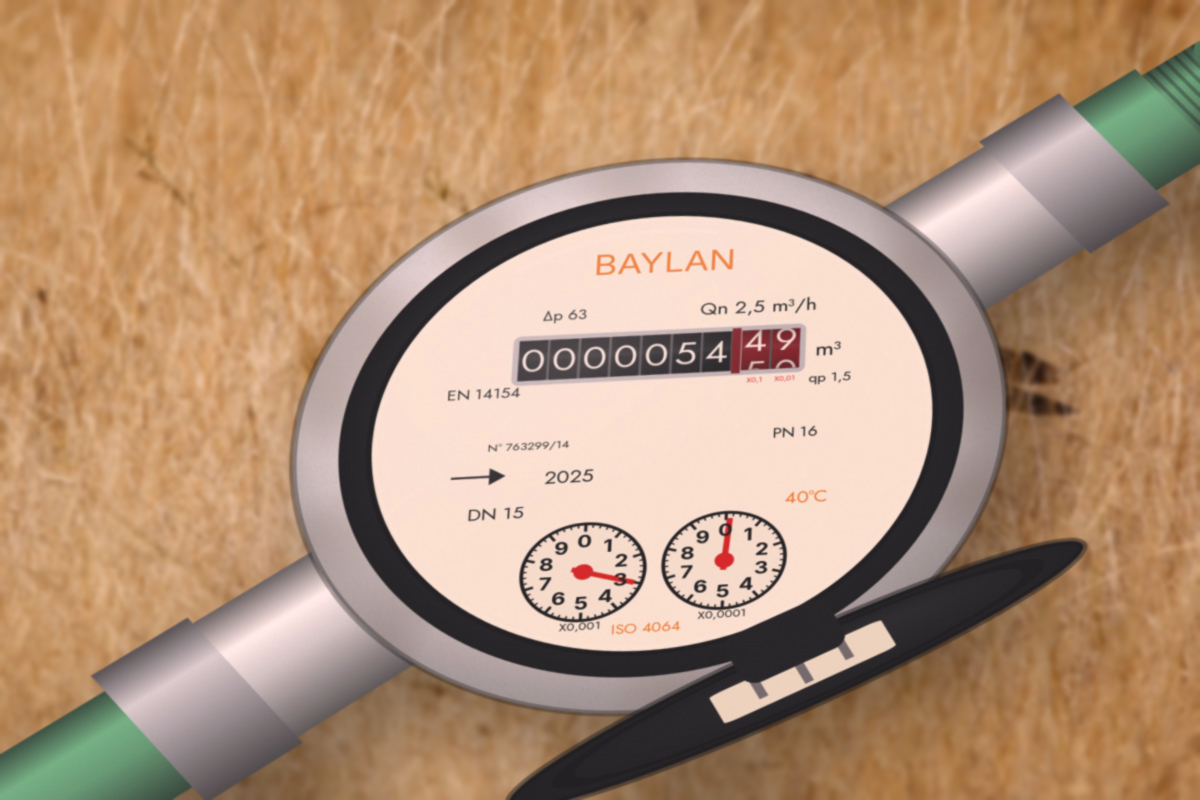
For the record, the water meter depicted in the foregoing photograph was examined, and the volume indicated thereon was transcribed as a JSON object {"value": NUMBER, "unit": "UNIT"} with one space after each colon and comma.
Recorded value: {"value": 54.4930, "unit": "m³"}
